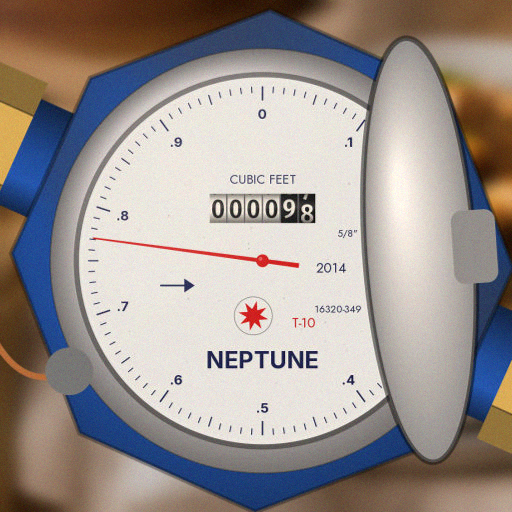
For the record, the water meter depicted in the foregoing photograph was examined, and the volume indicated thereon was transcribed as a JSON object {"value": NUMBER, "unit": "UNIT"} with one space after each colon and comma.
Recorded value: {"value": 97.77, "unit": "ft³"}
